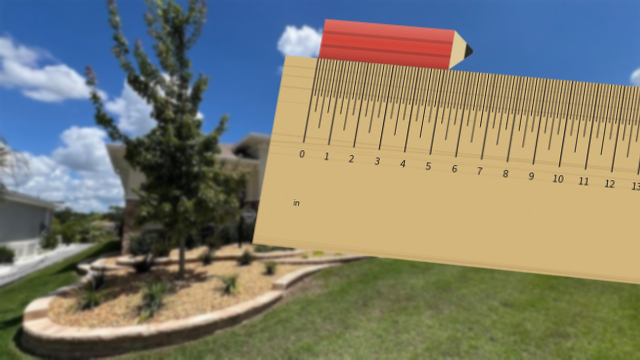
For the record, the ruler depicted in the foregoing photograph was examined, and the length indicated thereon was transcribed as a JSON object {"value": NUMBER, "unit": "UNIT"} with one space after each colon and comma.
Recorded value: {"value": 6, "unit": "in"}
